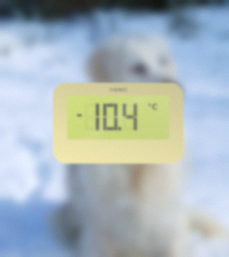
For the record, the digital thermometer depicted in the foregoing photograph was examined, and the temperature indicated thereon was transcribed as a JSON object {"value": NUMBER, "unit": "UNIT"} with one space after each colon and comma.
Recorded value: {"value": -10.4, "unit": "°C"}
